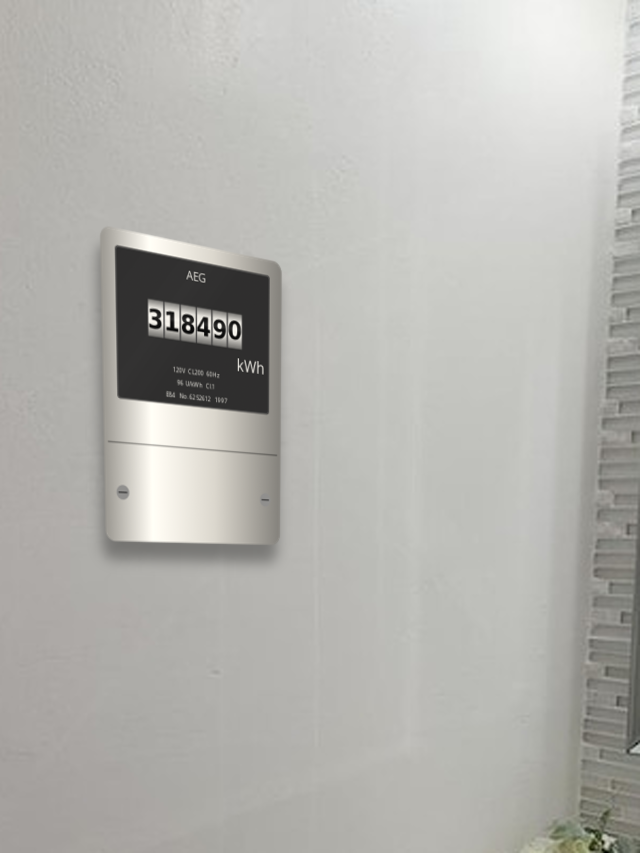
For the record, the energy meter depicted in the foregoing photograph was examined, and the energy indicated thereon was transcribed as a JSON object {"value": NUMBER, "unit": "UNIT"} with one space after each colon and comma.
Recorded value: {"value": 318490, "unit": "kWh"}
